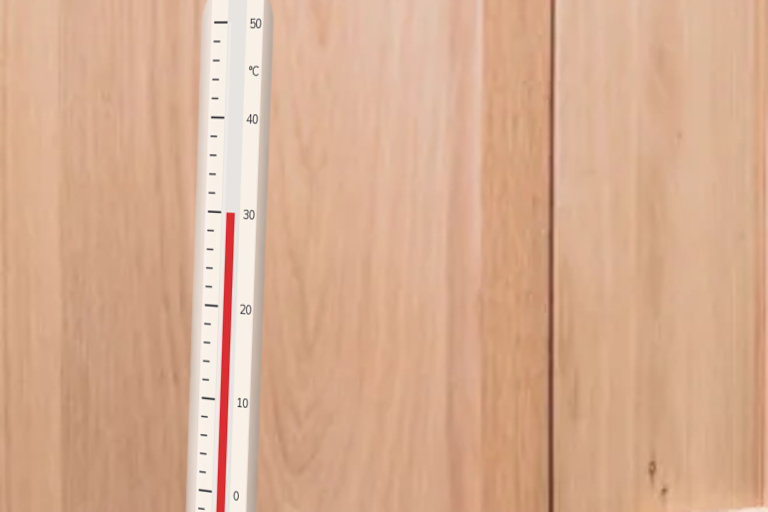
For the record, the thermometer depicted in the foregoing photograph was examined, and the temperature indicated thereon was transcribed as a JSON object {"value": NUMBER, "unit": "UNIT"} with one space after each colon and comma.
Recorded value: {"value": 30, "unit": "°C"}
